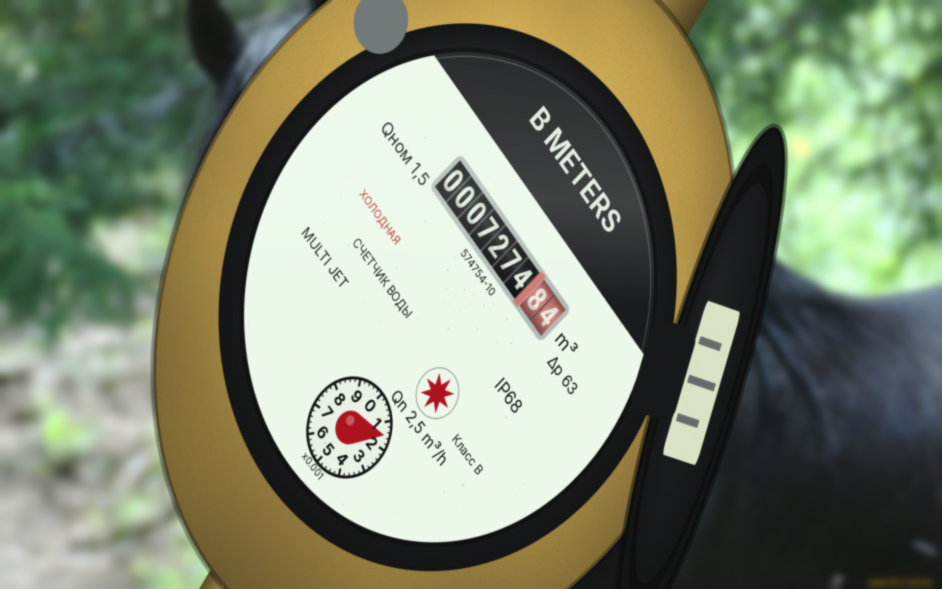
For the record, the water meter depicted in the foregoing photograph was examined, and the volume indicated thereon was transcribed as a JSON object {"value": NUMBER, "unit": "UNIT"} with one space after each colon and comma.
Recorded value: {"value": 7274.841, "unit": "m³"}
